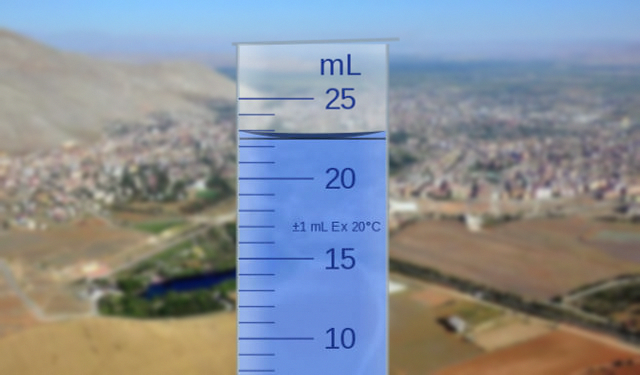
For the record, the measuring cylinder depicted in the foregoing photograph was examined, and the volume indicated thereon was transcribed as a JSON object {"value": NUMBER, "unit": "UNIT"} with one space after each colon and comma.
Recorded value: {"value": 22.5, "unit": "mL"}
